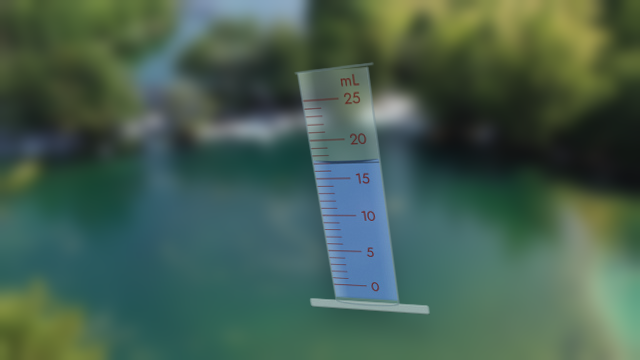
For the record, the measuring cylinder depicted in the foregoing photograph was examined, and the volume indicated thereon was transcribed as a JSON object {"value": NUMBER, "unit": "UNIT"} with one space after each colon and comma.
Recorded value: {"value": 17, "unit": "mL"}
